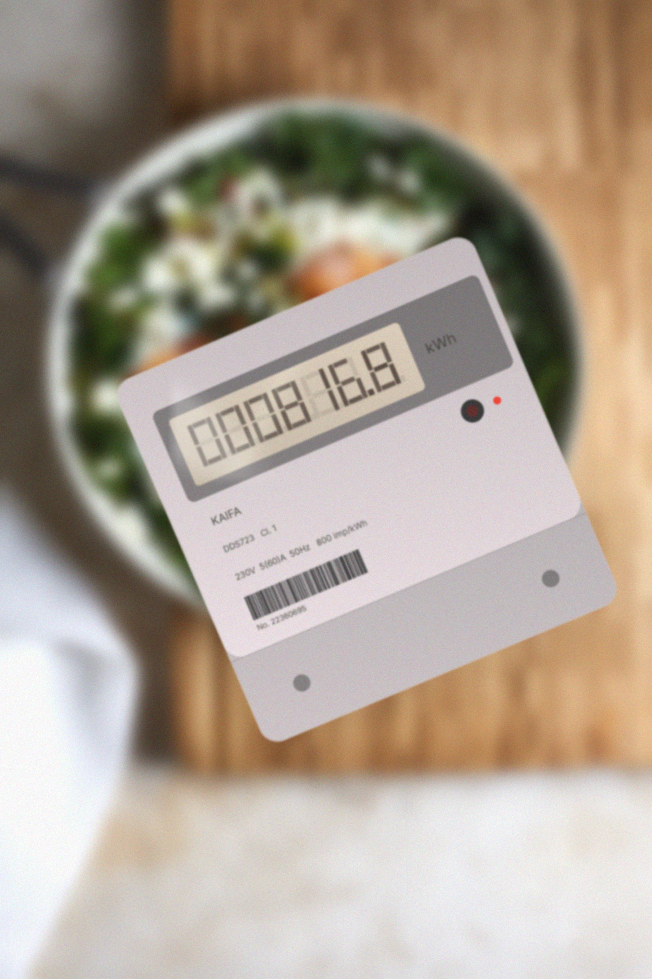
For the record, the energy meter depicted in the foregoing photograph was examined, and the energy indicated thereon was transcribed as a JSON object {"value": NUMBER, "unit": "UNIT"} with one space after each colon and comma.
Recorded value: {"value": 816.8, "unit": "kWh"}
